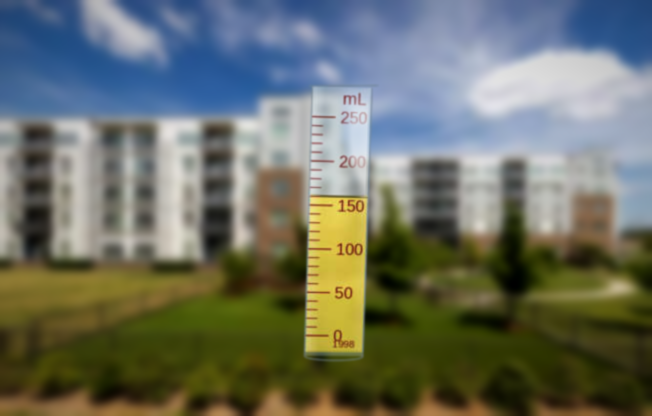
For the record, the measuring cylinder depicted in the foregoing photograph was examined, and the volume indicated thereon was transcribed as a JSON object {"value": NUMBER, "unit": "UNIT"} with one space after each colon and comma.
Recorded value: {"value": 160, "unit": "mL"}
